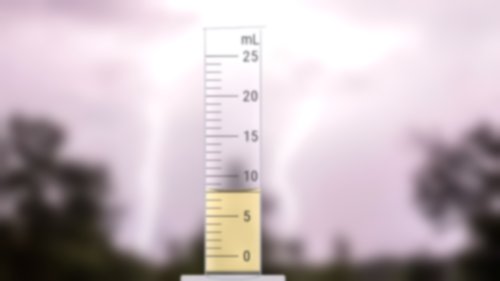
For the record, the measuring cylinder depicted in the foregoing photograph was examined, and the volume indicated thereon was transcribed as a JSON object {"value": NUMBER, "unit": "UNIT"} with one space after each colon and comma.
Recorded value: {"value": 8, "unit": "mL"}
